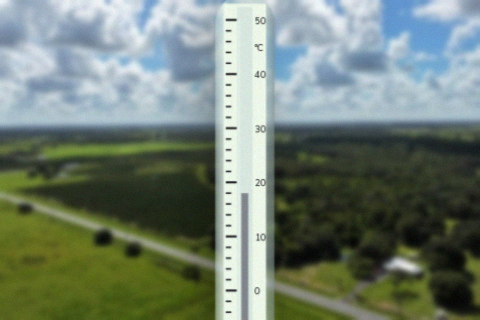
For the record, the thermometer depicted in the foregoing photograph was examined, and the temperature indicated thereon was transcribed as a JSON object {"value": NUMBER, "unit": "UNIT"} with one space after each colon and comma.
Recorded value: {"value": 18, "unit": "°C"}
